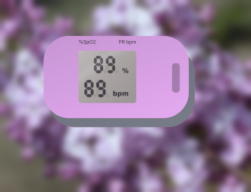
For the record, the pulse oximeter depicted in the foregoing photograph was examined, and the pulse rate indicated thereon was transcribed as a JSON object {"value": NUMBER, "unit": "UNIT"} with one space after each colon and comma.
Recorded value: {"value": 89, "unit": "bpm"}
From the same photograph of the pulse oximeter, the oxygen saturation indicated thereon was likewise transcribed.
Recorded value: {"value": 89, "unit": "%"}
